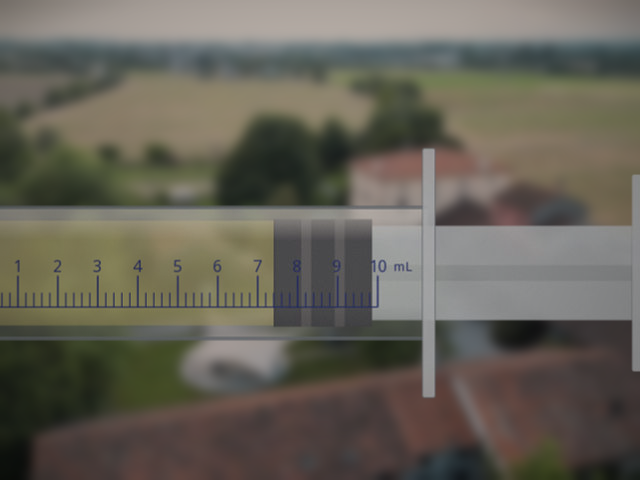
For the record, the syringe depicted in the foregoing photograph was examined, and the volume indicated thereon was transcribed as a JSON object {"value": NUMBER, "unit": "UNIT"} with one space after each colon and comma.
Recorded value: {"value": 7.4, "unit": "mL"}
